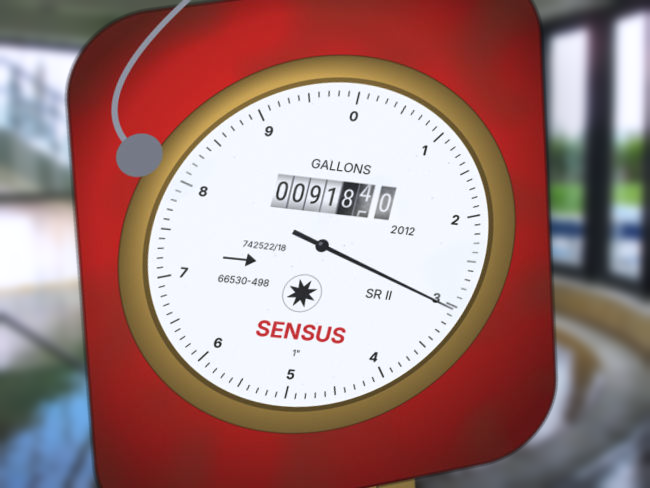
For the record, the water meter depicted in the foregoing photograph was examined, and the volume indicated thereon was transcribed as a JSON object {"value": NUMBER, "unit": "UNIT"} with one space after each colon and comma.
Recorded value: {"value": 91843.0, "unit": "gal"}
